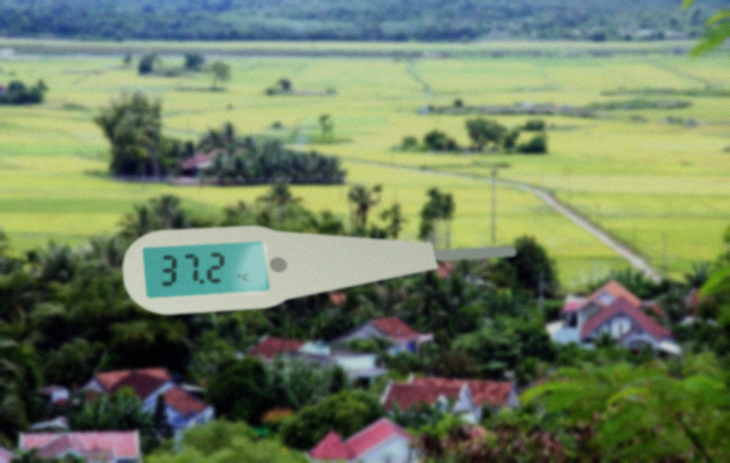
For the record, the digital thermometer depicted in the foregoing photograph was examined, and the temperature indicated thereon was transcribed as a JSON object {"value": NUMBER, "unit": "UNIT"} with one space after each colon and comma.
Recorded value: {"value": 37.2, "unit": "°C"}
